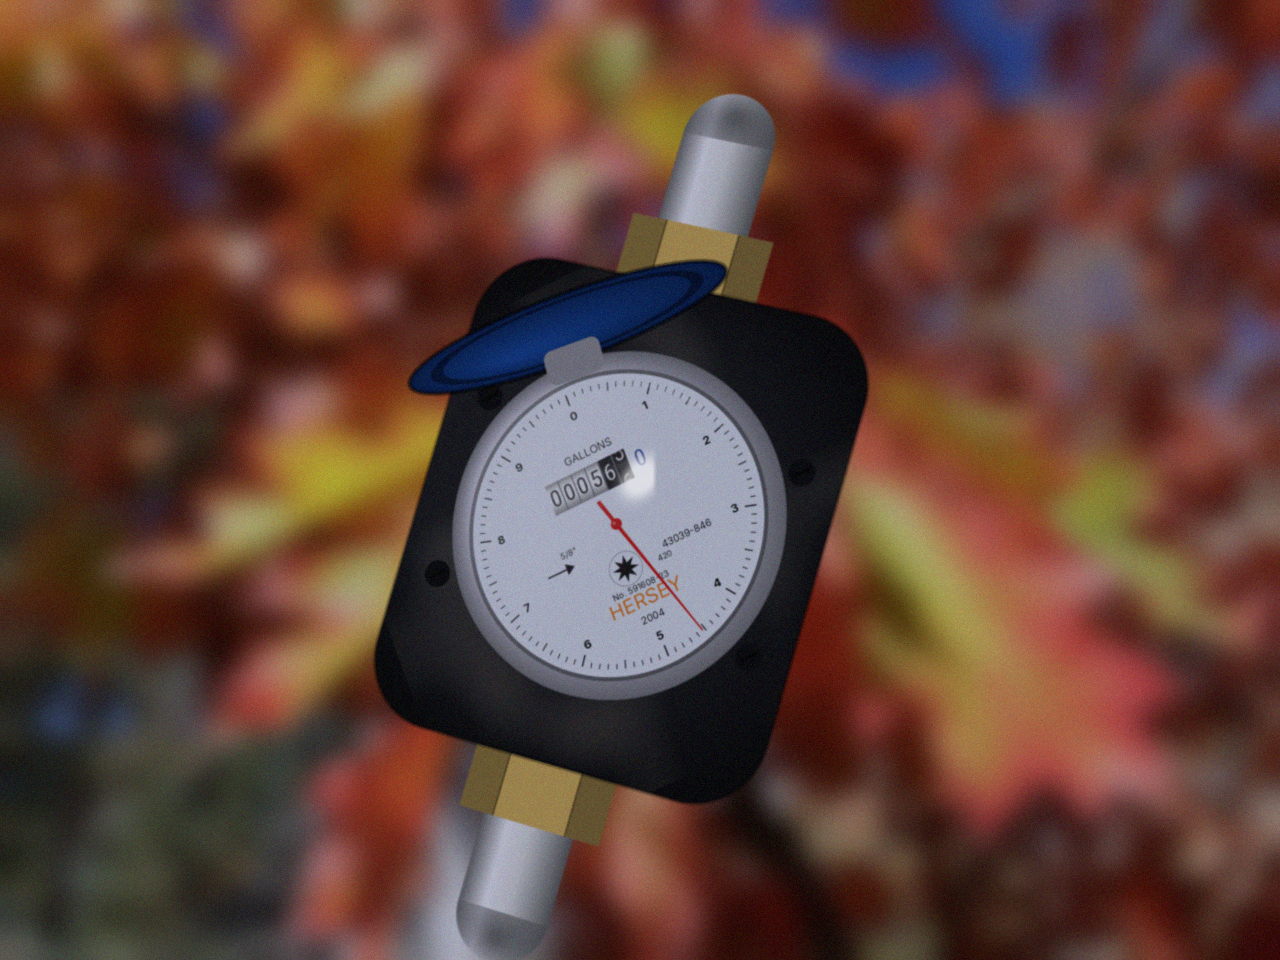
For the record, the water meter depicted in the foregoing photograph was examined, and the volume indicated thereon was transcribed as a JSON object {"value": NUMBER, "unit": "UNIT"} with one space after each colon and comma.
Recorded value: {"value": 5654.5, "unit": "gal"}
